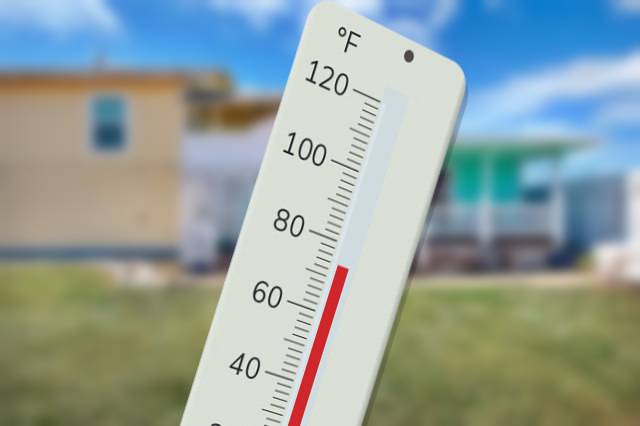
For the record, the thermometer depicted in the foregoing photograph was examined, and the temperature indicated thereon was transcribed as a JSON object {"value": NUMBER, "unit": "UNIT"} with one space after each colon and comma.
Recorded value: {"value": 74, "unit": "°F"}
